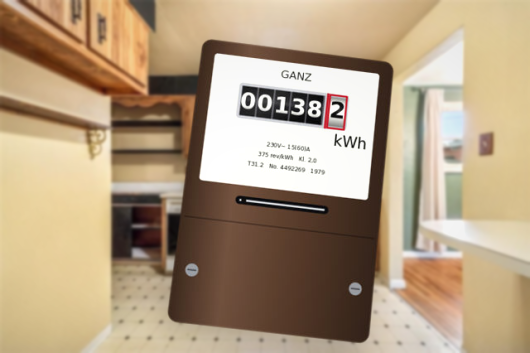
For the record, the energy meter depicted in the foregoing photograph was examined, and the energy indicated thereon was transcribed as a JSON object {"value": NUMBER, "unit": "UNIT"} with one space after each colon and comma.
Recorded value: {"value": 138.2, "unit": "kWh"}
